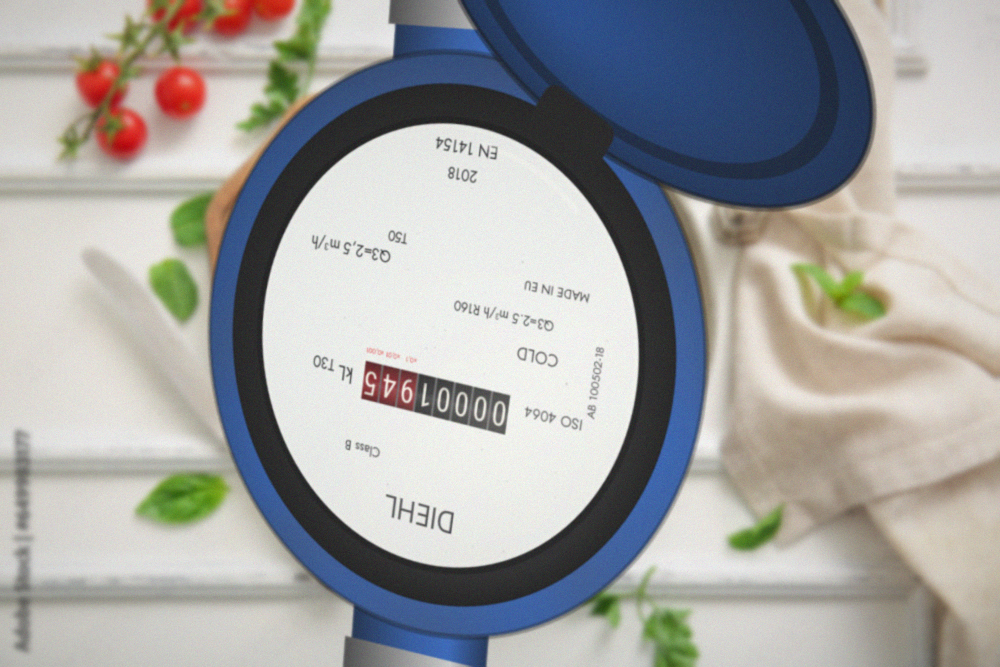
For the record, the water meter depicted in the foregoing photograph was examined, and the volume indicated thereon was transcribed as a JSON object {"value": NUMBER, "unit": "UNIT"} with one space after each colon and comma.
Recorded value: {"value": 1.945, "unit": "kL"}
